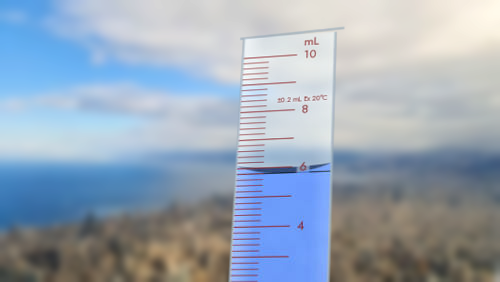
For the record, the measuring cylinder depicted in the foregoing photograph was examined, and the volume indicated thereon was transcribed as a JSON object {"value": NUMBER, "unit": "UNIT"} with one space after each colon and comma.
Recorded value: {"value": 5.8, "unit": "mL"}
